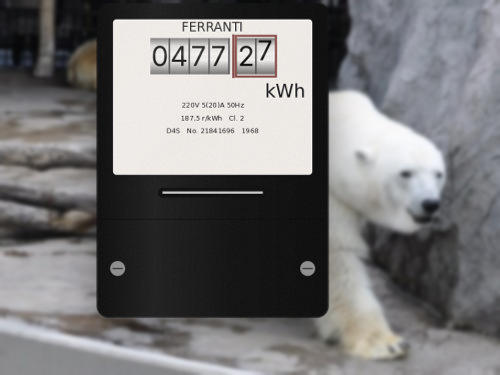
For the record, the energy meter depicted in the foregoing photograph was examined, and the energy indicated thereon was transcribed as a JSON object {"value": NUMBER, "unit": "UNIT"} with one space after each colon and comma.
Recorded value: {"value": 477.27, "unit": "kWh"}
